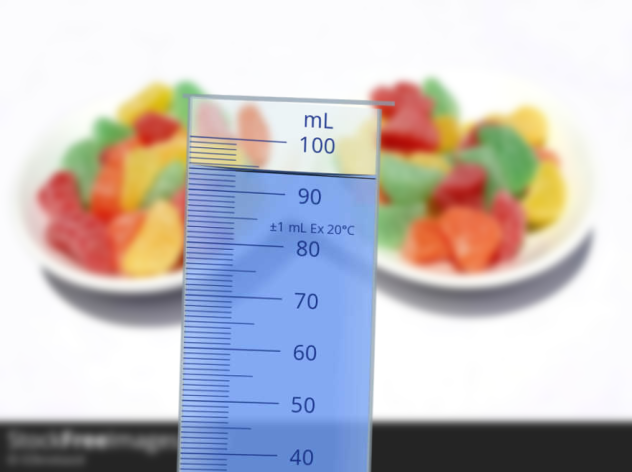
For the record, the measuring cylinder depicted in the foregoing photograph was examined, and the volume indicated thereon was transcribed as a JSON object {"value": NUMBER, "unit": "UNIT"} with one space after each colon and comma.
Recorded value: {"value": 94, "unit": "mL"}
